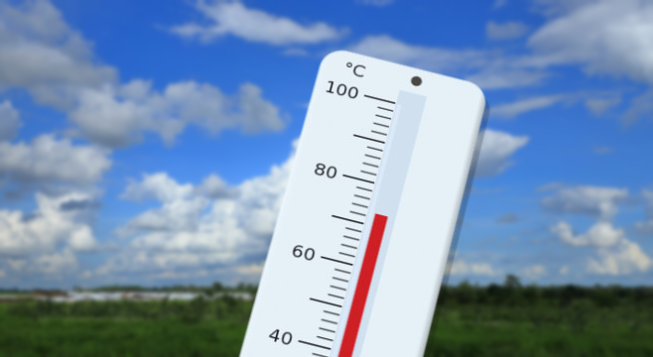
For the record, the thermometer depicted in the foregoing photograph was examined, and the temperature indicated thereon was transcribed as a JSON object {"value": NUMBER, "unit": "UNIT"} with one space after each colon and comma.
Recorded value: {"value": 73, "unit": "°C"}
